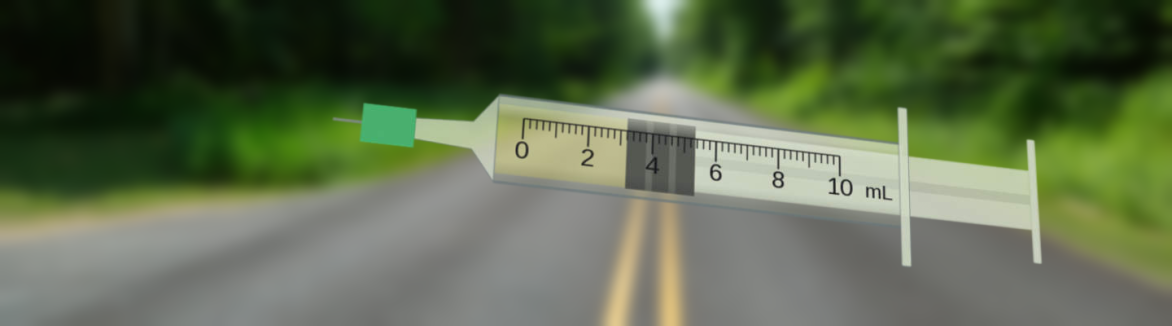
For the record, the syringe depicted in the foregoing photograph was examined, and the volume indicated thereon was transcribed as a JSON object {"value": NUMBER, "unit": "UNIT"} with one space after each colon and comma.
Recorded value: {"value": 3.2, "unit": "mL"}
